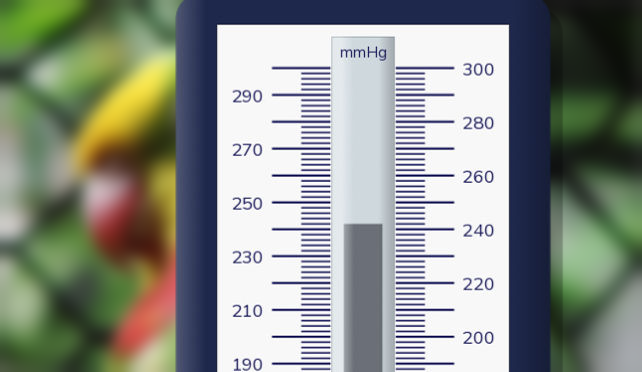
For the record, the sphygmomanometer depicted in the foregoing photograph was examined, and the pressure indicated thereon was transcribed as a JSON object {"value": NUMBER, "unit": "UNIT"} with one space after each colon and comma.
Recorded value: {"value": 242, "unit": "mmHg"}
